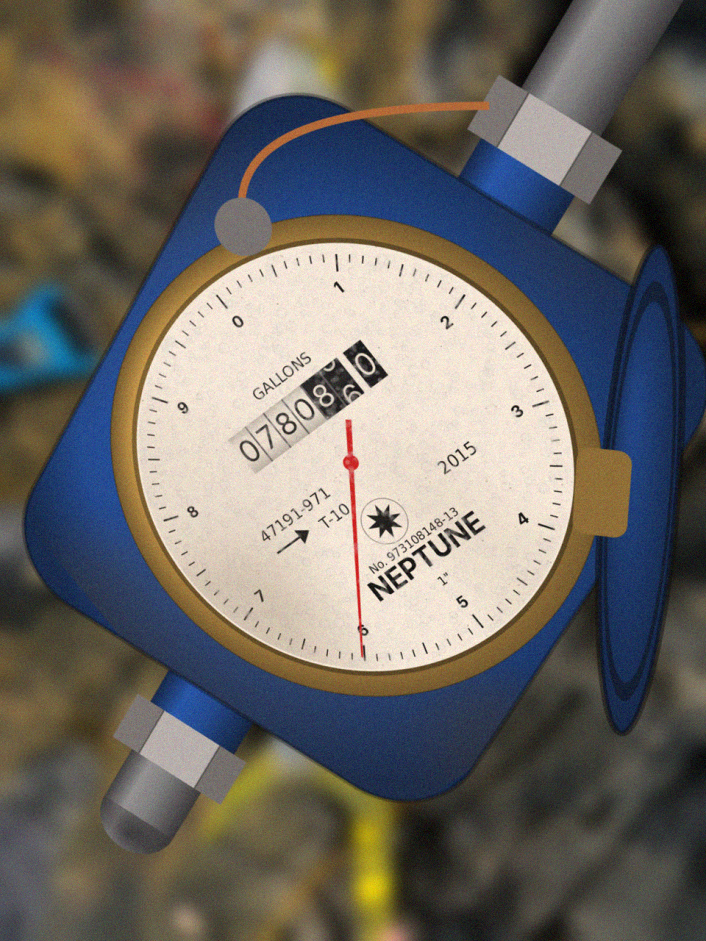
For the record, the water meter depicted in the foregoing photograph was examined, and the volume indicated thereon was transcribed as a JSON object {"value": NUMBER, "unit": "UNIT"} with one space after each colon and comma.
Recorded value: {"value": 780856.0, "unit": "gal"}
